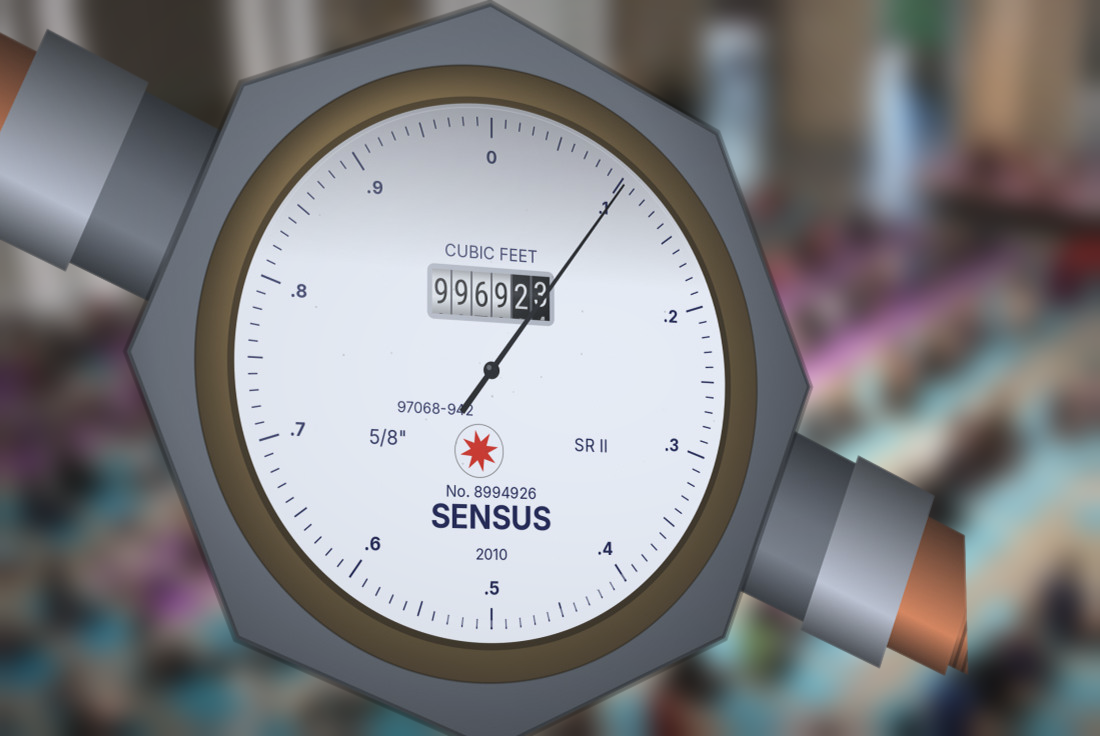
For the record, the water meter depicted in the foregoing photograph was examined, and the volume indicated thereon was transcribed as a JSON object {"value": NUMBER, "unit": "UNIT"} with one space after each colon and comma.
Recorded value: {"value": 996923.10, "unit": "ft³"}
